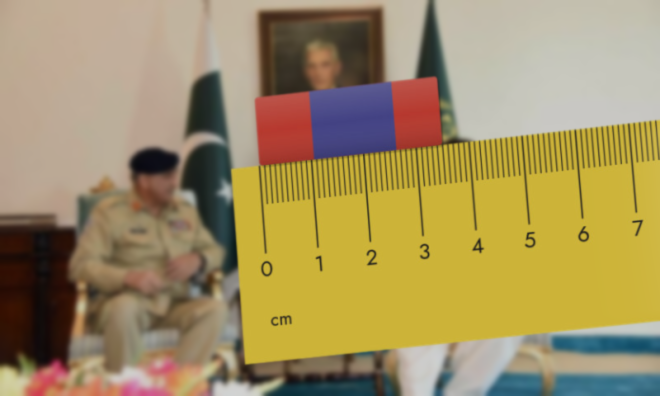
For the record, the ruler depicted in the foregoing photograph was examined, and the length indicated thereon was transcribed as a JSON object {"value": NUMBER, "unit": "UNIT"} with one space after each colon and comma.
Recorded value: {"value": 3.5, "unit": "cm"}
